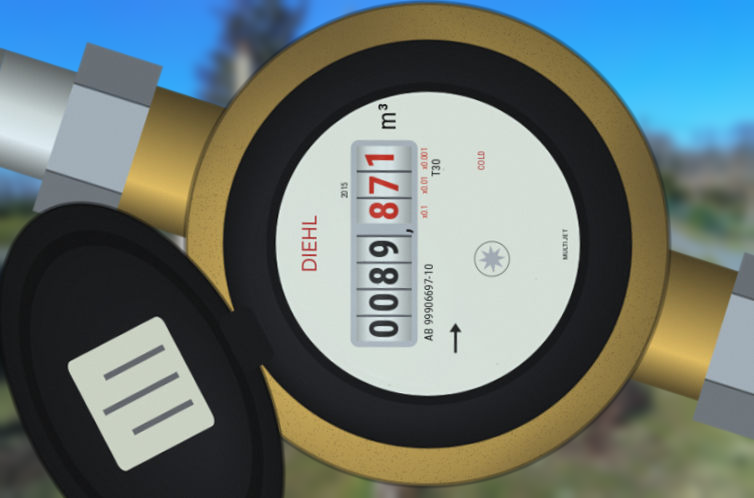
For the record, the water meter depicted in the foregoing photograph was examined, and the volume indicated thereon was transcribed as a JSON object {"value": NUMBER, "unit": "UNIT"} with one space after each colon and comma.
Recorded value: {"value": 89.871, "unit": "m³"}
